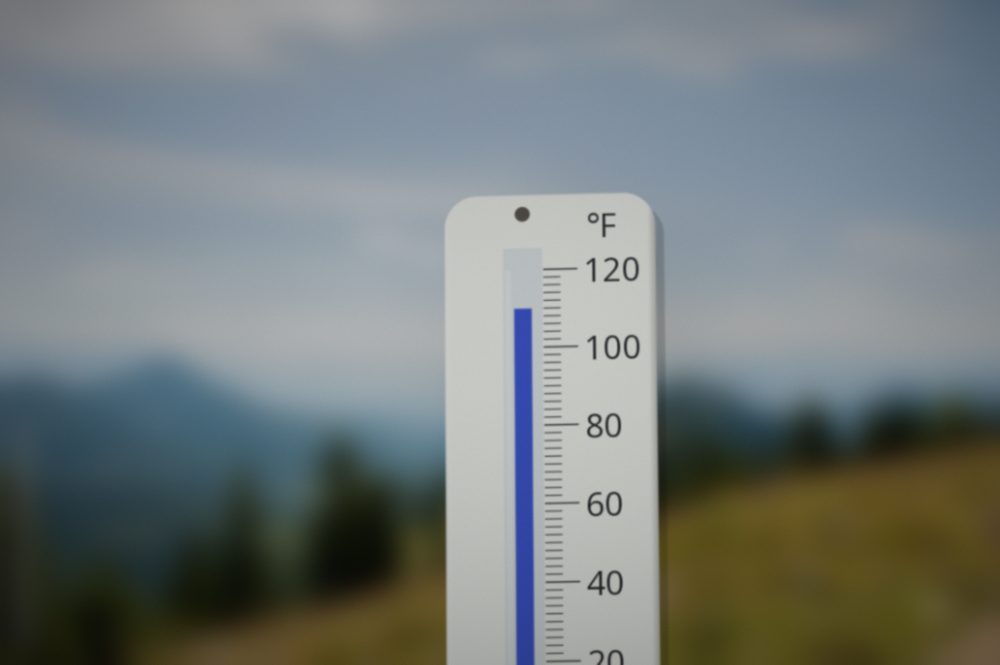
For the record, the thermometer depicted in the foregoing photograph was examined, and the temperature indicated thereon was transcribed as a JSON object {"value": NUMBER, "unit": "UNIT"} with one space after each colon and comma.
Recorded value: {"value": 110, "unit": "°F"}
